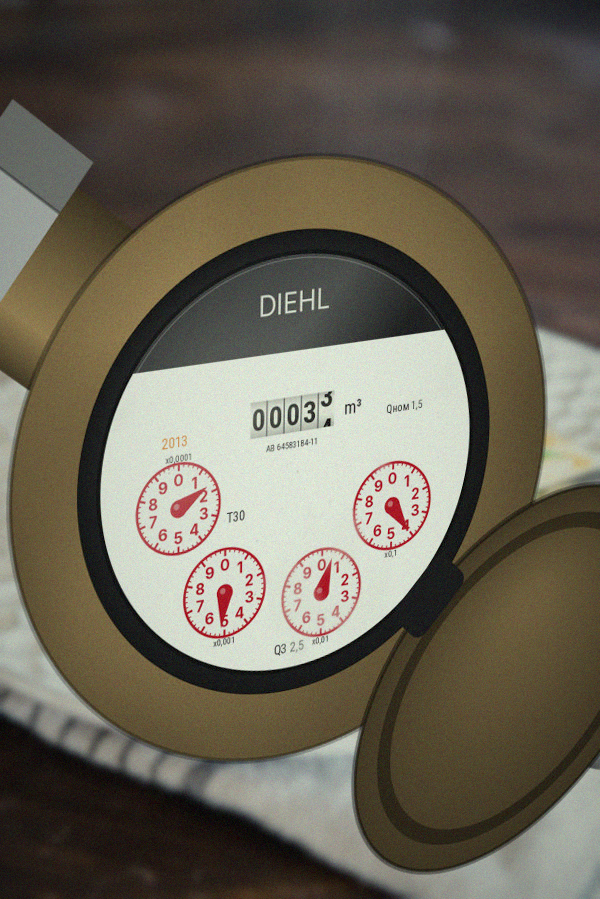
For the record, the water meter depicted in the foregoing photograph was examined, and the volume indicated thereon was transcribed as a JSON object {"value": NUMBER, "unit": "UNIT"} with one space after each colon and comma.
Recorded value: {"value": 33.4051, "unit": "m³"}
